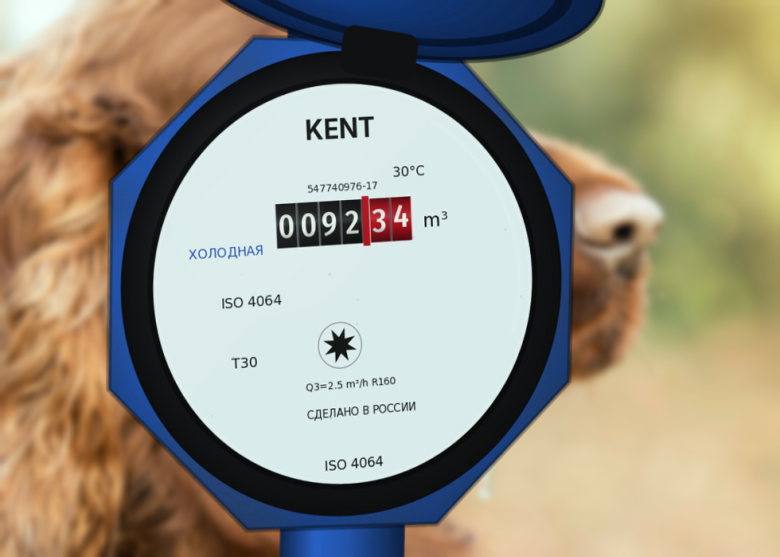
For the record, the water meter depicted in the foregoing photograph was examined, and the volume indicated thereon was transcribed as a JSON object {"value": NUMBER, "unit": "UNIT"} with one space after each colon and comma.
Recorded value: {"value": 92.34, "unit": "m³"}
